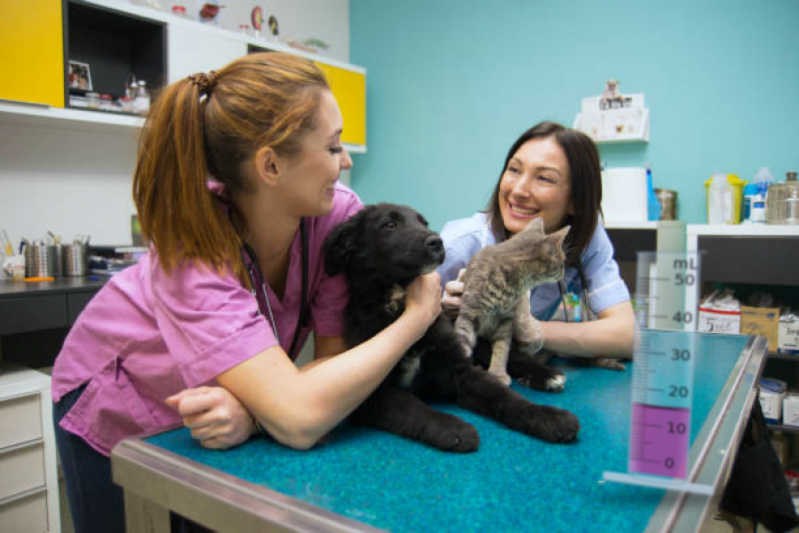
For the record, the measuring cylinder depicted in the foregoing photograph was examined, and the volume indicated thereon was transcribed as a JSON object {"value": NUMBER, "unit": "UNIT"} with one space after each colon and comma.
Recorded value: {"value": 15, "unit": "mL"}
